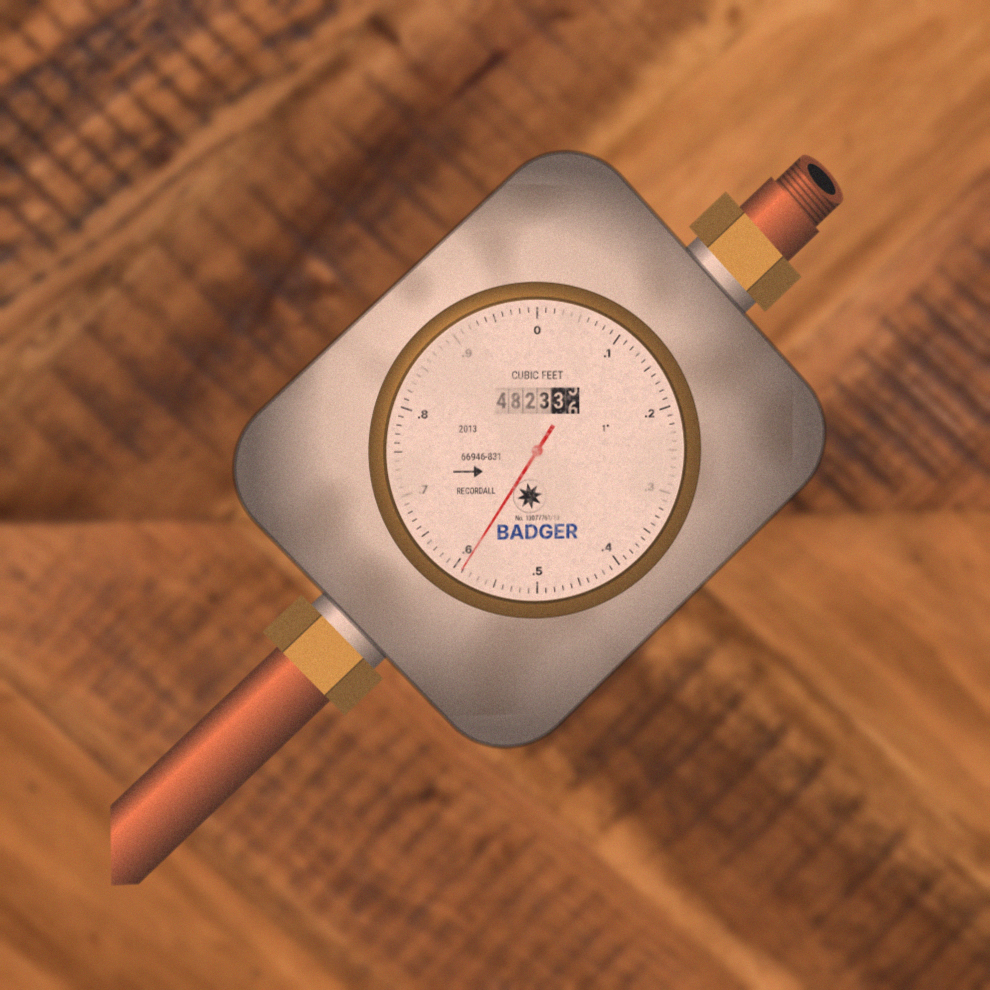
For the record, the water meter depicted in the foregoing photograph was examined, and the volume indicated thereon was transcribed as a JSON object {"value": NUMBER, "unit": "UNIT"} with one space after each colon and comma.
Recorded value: {"value": 482335.59, "unit": "ft³"}
